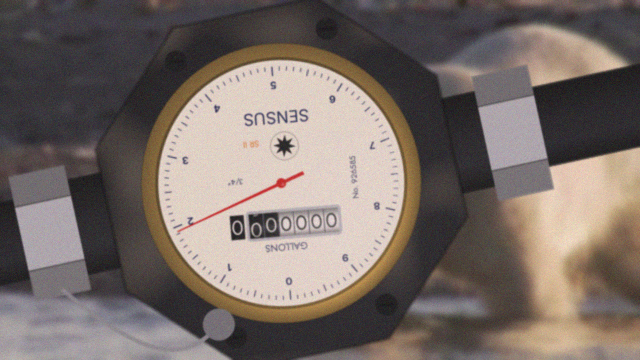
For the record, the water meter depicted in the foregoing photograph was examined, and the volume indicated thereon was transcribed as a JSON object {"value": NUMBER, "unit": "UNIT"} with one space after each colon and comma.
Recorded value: {"value": 1.9, "unit": "gal"}
